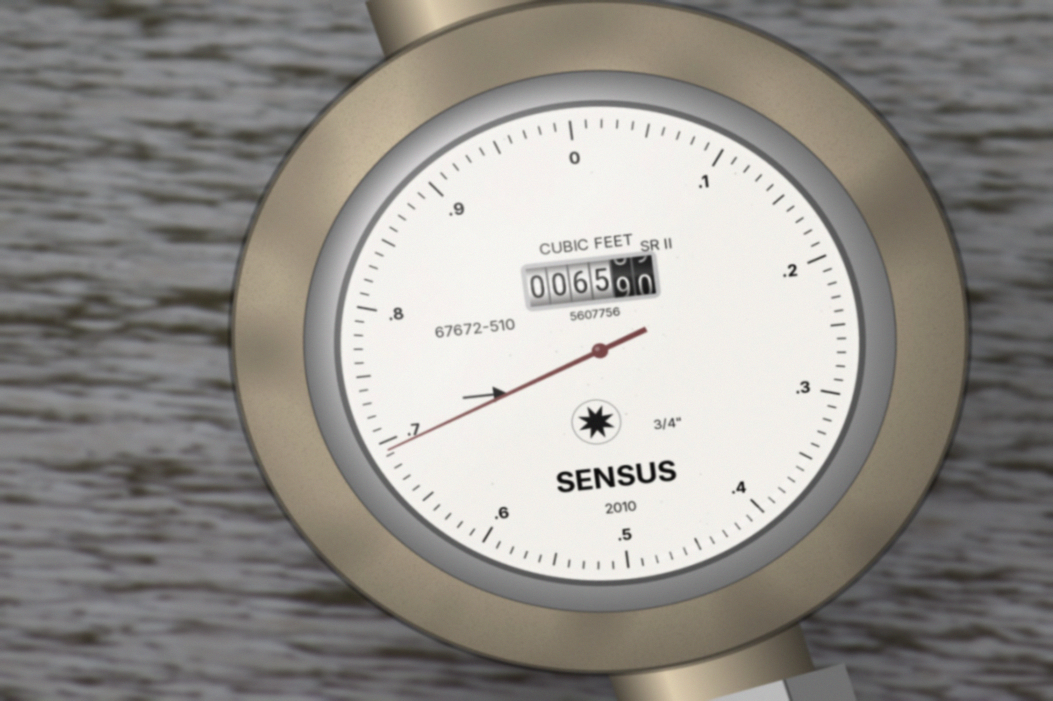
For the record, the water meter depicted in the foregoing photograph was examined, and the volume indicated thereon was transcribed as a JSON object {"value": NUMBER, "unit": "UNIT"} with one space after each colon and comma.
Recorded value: {"value": 6589.69, "unit": "ft³"}
